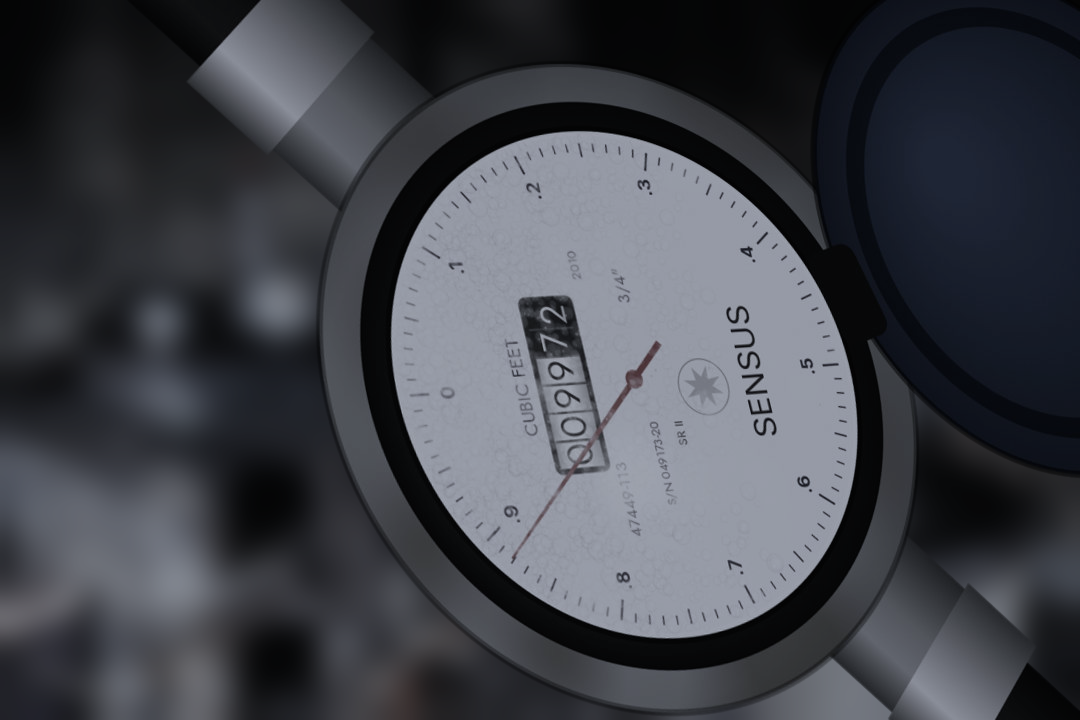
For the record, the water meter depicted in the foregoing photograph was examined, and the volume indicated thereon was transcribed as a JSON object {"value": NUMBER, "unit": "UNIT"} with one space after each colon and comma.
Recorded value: {"value": 9971.88, "unit": "ft³"}
